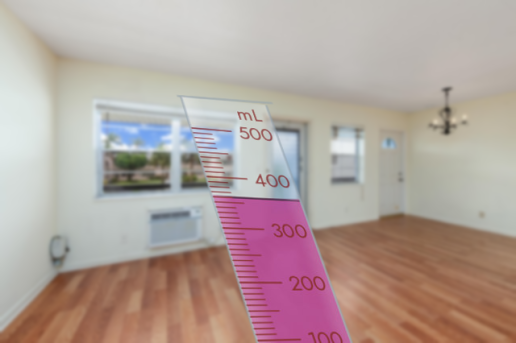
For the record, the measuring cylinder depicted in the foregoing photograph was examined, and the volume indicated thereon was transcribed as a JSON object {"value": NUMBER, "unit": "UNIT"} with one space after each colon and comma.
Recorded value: {"value": 360, "unit": "mL"}
